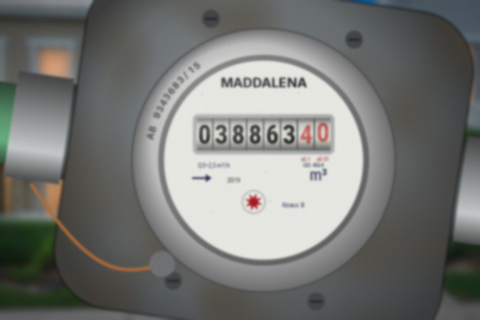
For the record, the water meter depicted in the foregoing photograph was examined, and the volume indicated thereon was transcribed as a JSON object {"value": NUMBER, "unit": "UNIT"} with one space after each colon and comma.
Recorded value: {"value": 38863.40, "unit": "m³"}
